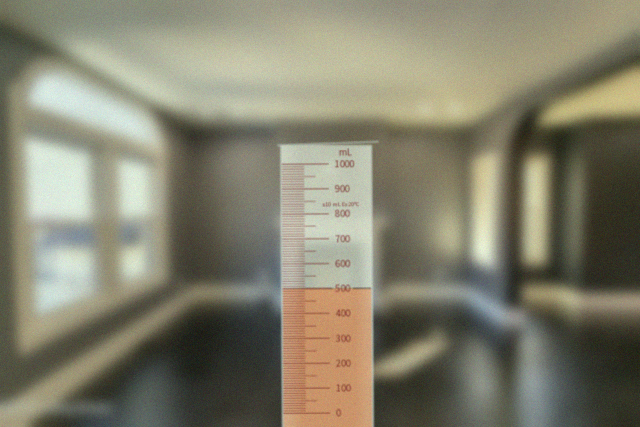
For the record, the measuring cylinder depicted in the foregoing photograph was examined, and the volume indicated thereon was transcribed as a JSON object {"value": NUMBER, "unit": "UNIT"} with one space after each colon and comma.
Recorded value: {"value": 500, "unit": "mL"}
